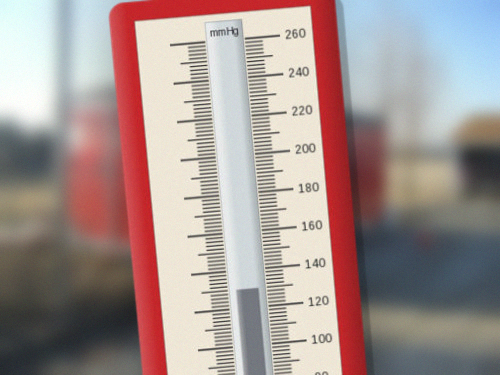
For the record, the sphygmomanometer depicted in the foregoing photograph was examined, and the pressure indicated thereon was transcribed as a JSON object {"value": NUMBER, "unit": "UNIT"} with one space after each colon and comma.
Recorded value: {"value": 130, "unit": "mmHg"}
